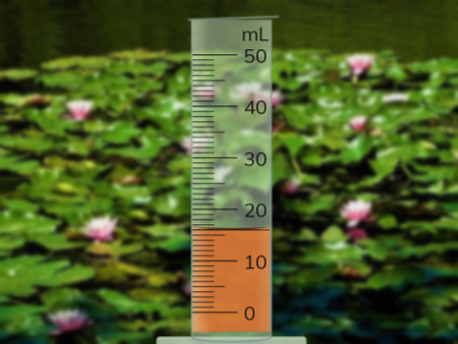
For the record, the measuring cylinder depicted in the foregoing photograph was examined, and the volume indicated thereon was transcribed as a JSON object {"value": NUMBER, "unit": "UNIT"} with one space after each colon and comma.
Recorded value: {"value": 16, "unit": "mL"}
